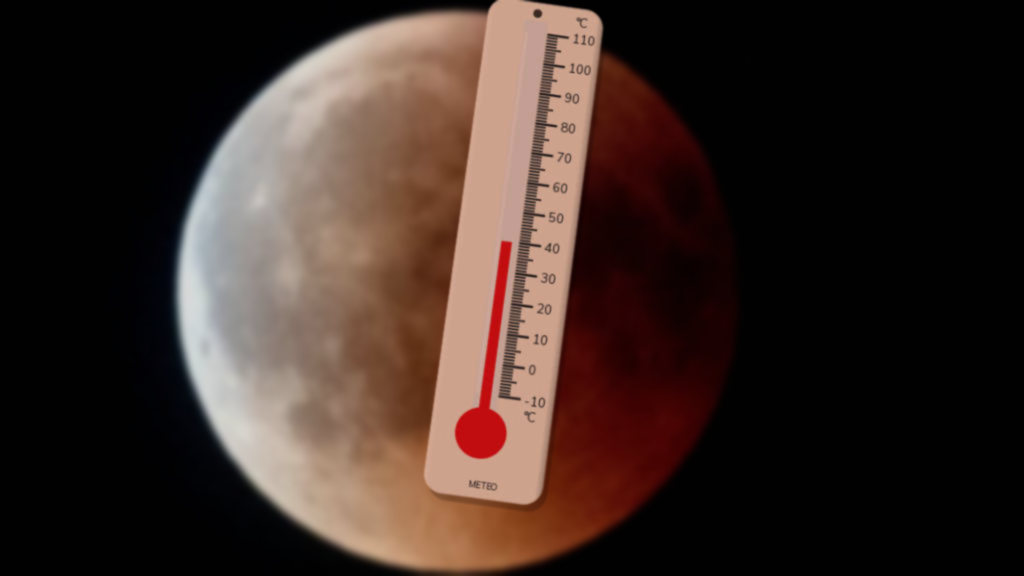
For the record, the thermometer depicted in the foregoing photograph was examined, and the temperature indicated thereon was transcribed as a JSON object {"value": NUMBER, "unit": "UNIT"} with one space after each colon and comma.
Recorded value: {"value": 40, "unit": "°C"}
